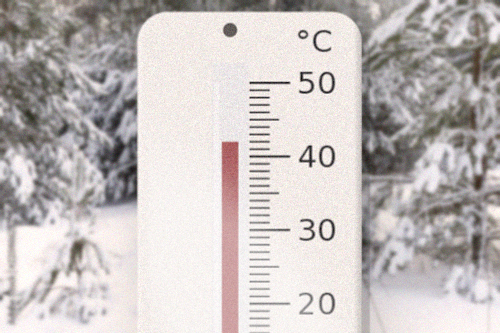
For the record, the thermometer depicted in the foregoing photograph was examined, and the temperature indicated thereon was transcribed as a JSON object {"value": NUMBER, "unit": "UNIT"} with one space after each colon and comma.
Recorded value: {"value": 42, "unit": "°C"}
